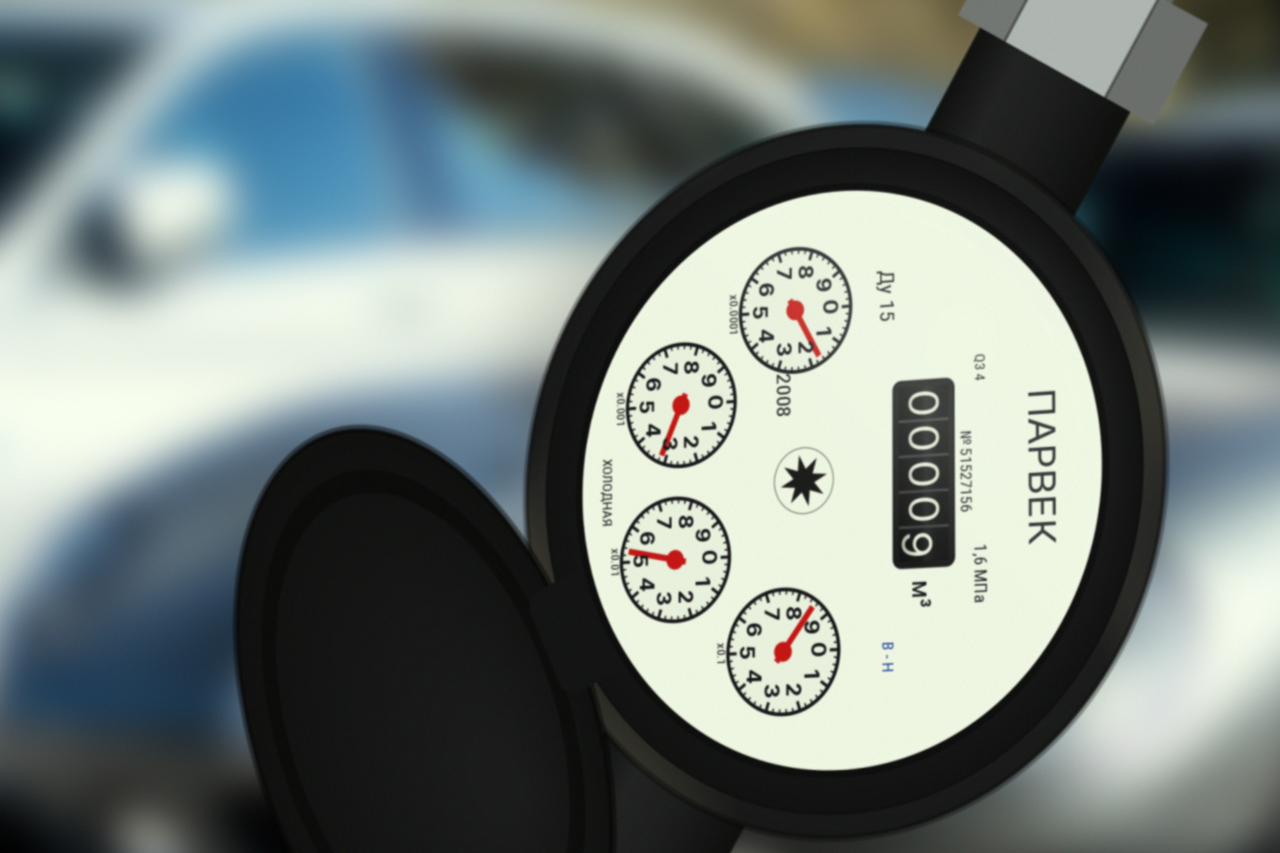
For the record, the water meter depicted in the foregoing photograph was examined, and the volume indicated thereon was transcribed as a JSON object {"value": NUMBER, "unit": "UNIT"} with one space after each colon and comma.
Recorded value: {"value": 8.8531, "unit": "m³"}
